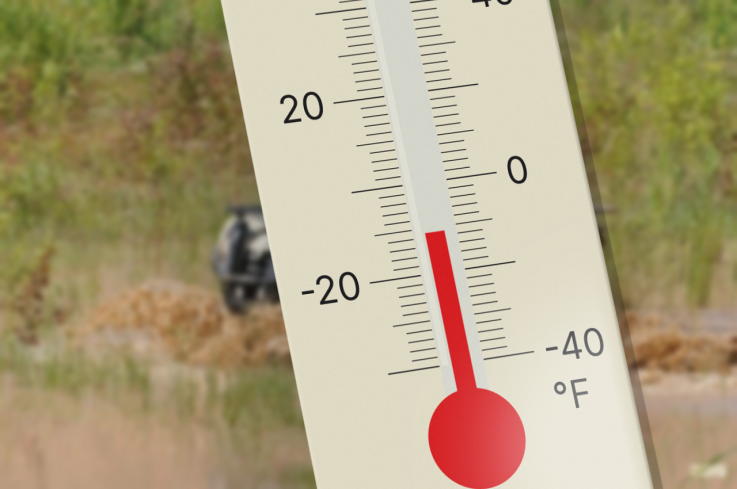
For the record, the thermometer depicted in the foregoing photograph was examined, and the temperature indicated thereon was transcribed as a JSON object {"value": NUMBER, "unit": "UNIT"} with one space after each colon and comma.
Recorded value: {"value": -11, "unit": "°F"}
